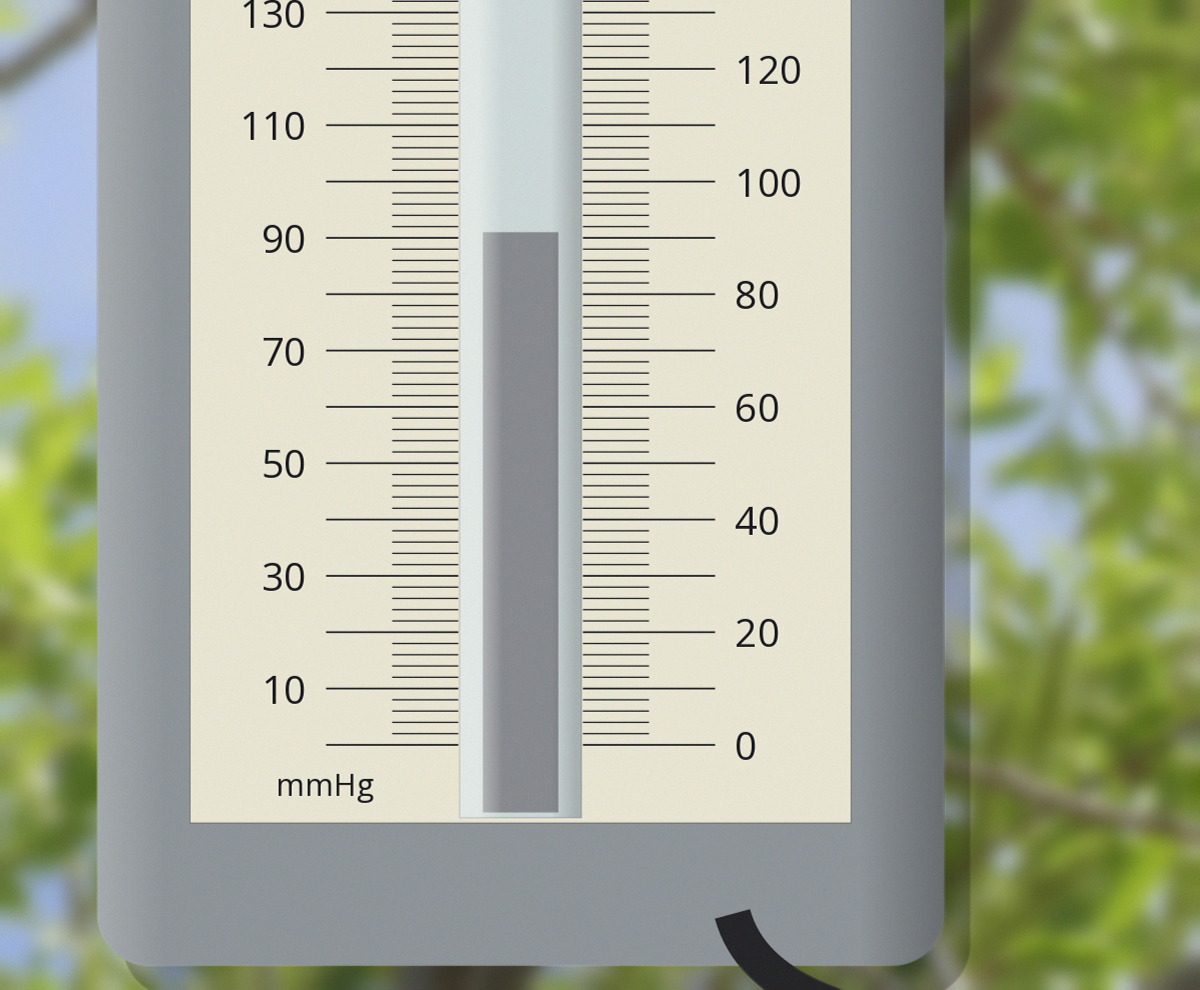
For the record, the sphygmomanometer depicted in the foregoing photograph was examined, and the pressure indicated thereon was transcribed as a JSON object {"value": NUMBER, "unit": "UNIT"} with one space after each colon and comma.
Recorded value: {"value": 91, "unit": "mmHg"}
